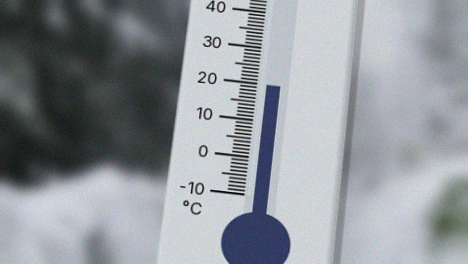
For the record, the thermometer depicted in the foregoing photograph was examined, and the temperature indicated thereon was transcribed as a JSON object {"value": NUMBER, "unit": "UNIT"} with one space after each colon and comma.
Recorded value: {"value": 20, "unit": "°C"}
